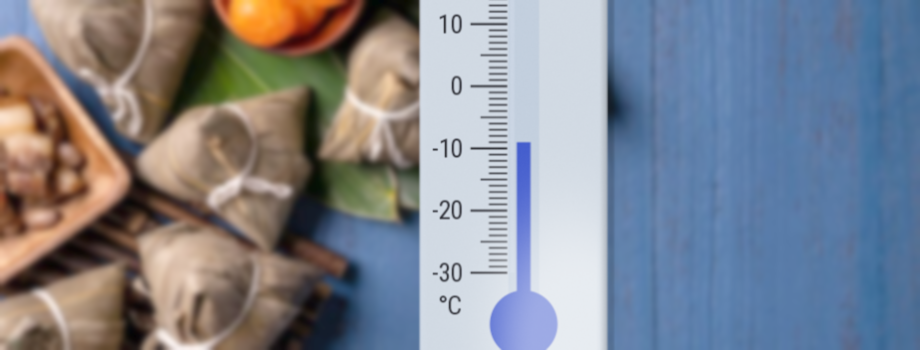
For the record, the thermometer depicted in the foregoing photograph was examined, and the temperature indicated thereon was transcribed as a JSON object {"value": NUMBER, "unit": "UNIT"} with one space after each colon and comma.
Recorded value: {"value": -9, "unit": "°C"}
